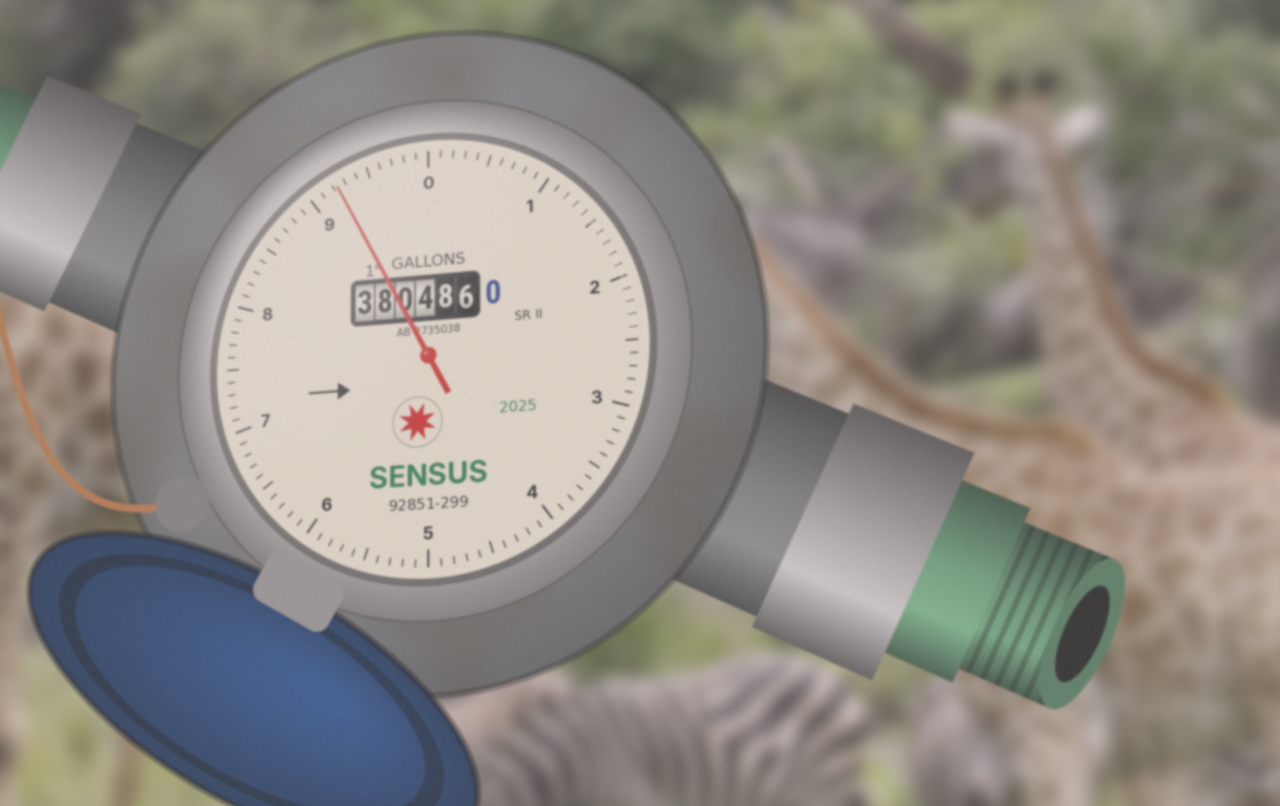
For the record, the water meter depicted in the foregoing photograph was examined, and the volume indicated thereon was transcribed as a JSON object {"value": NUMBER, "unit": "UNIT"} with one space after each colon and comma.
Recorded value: {"value": 3804859.2, "unit": "gal"}
